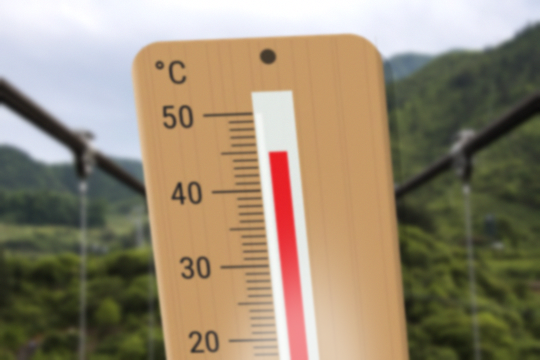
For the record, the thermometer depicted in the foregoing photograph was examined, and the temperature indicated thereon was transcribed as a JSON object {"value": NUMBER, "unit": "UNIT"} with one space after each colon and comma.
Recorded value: {"value": 45, "unit": "°C"}
